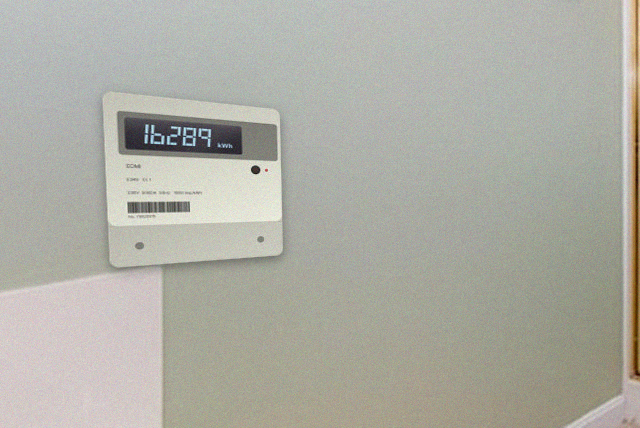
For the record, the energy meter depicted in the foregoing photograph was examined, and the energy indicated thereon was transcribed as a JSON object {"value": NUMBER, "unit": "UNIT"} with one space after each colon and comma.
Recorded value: {"value": 16289, "unit": "kWh"}
